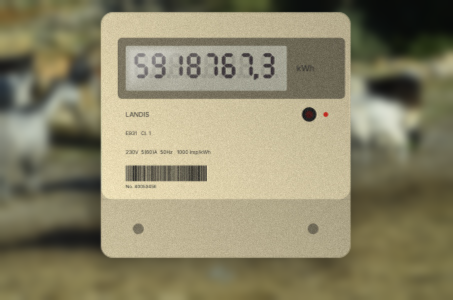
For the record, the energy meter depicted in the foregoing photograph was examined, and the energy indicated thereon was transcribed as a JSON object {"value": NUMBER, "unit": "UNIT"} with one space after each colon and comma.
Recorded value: {"value": 5918767.3, "unit": "kWh"}
